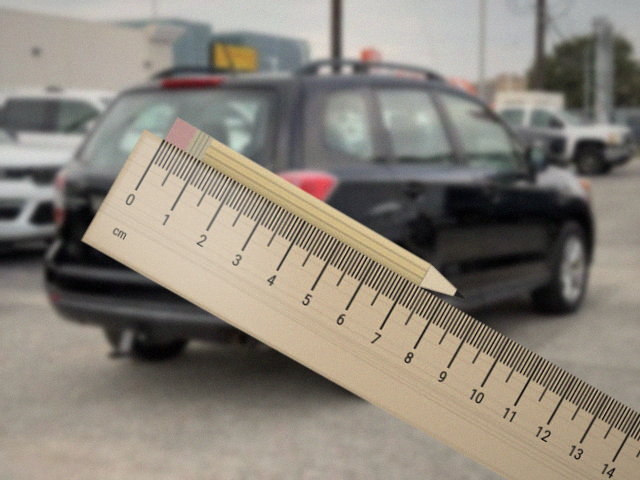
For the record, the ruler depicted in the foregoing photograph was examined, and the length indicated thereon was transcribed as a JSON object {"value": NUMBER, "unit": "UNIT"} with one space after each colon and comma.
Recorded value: {"value": 8.5, "unit": "cm"}
